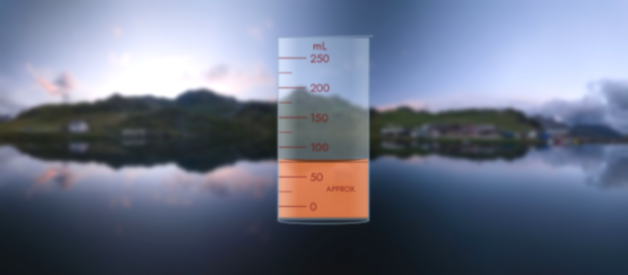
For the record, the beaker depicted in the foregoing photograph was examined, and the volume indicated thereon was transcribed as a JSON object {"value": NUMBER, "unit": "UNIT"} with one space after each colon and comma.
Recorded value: {"value": 75, "unit": "mL"}
